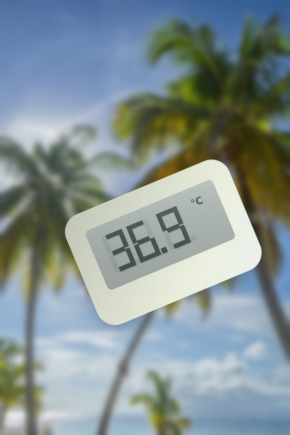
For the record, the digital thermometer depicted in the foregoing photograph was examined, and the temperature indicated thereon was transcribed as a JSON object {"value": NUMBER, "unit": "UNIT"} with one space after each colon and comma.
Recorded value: {"value": 36.9, "unit": "°C"}
